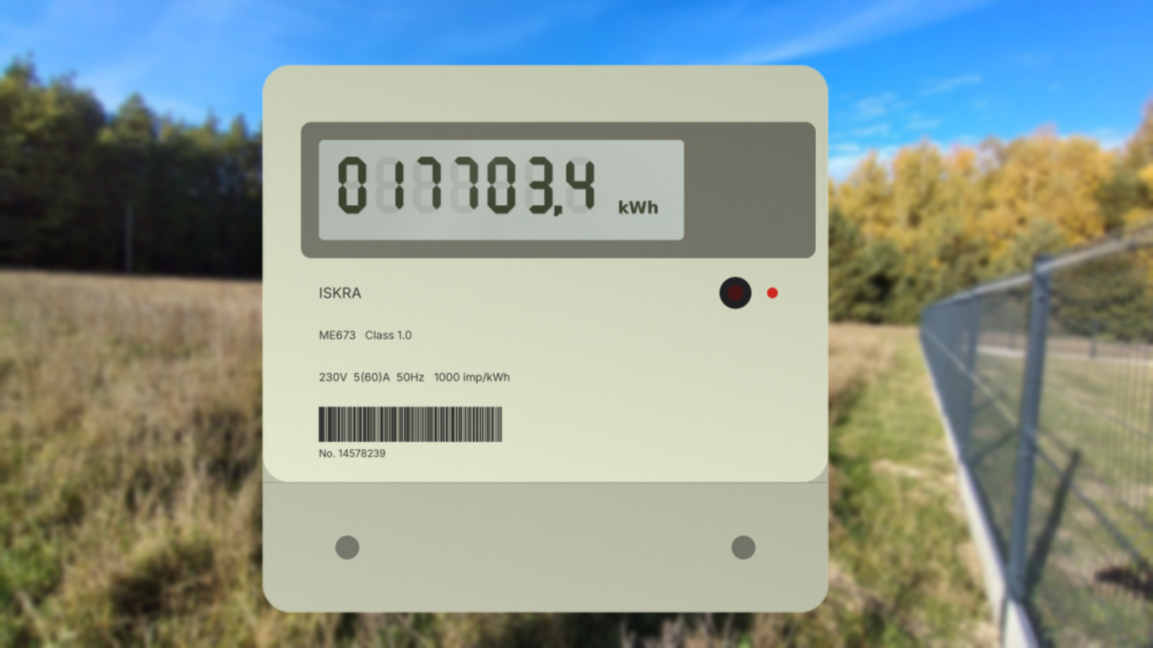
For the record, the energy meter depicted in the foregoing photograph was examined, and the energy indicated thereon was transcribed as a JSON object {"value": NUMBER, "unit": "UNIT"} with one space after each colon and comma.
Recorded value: {"value": 17703.4, "unit": "kWh"}
